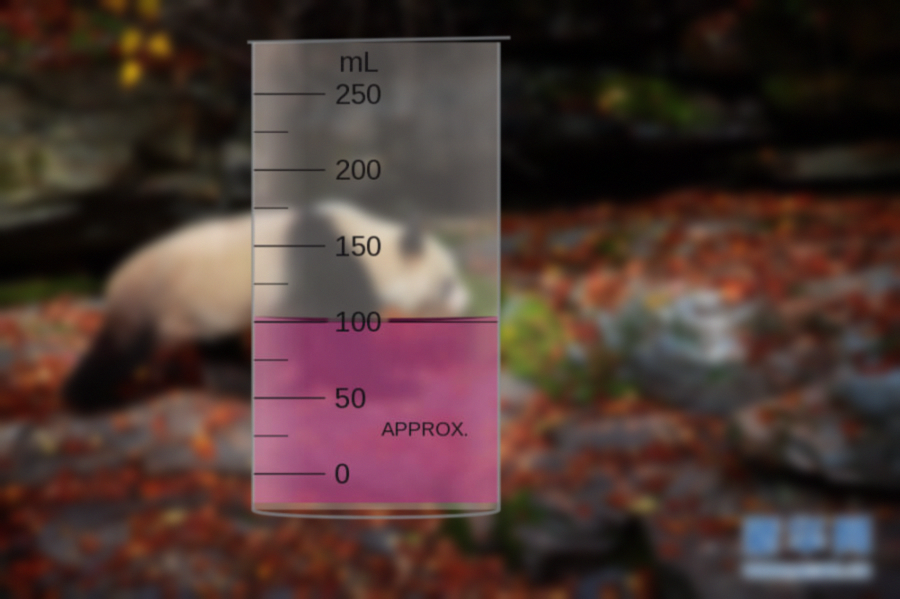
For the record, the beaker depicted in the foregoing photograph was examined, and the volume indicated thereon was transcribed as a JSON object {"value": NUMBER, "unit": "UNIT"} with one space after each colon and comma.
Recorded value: {"value": 100, "unit": "mL"}
